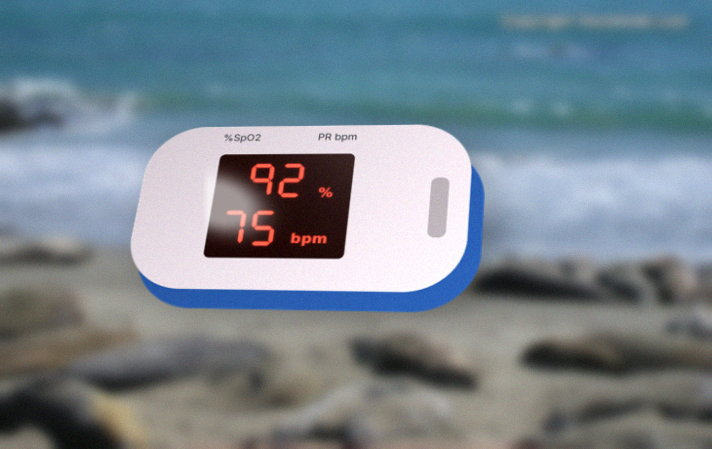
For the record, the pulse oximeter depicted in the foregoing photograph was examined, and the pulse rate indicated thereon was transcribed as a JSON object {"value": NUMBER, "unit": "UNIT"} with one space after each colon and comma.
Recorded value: {"value": 75, "unit": "bpm"}
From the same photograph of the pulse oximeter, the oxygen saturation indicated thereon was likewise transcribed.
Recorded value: {"value": 92, "unit": "%"}
